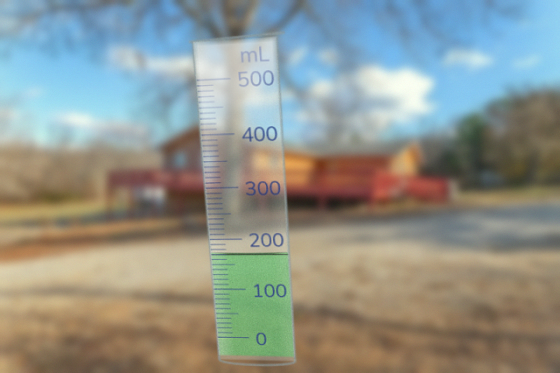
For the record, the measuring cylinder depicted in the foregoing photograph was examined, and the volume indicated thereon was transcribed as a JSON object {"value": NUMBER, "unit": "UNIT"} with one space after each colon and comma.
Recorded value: {"value": 170, "unit": "mL"}
